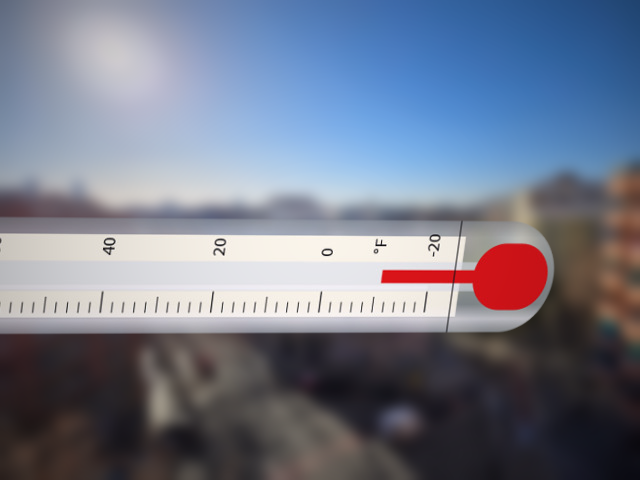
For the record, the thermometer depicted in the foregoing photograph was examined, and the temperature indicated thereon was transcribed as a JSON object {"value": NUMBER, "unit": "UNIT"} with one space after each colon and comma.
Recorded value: {"value": -11, "unit": "°F"}
